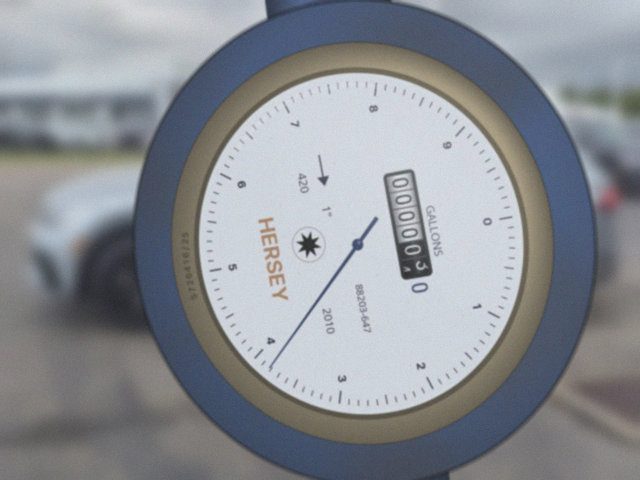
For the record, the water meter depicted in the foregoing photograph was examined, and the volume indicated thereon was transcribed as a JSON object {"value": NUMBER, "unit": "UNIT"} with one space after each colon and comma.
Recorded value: {"value": 33.8, "unit": "gal"}
